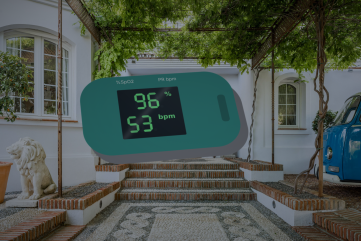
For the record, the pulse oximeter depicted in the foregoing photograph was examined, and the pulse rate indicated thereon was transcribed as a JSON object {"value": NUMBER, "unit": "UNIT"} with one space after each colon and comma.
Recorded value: {"value": 53, "unit": "bpm"}
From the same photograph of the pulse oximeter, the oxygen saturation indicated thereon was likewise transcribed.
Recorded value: {"value": 96, "unit": "%"}
